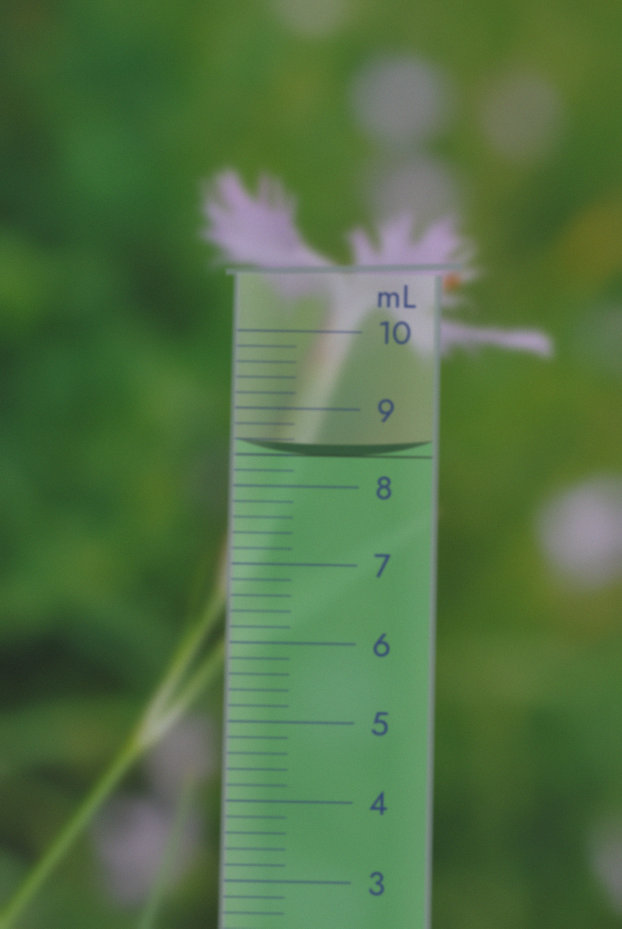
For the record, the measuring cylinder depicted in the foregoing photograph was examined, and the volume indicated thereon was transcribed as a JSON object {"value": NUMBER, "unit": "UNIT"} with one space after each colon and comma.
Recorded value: {"value": 8.4, "unit": "mL"}
